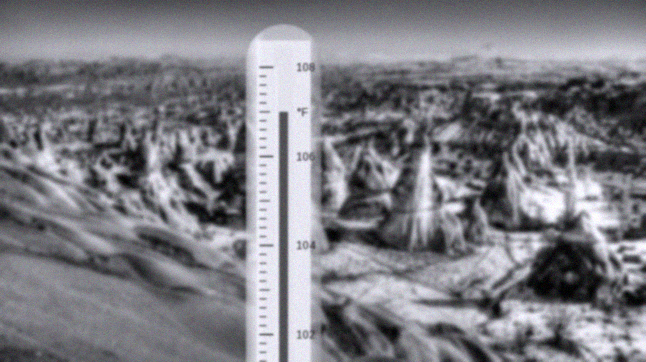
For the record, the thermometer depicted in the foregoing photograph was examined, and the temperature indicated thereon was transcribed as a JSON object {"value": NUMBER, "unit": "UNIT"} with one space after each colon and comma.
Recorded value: {"value": 107, "unit": "°F"}
